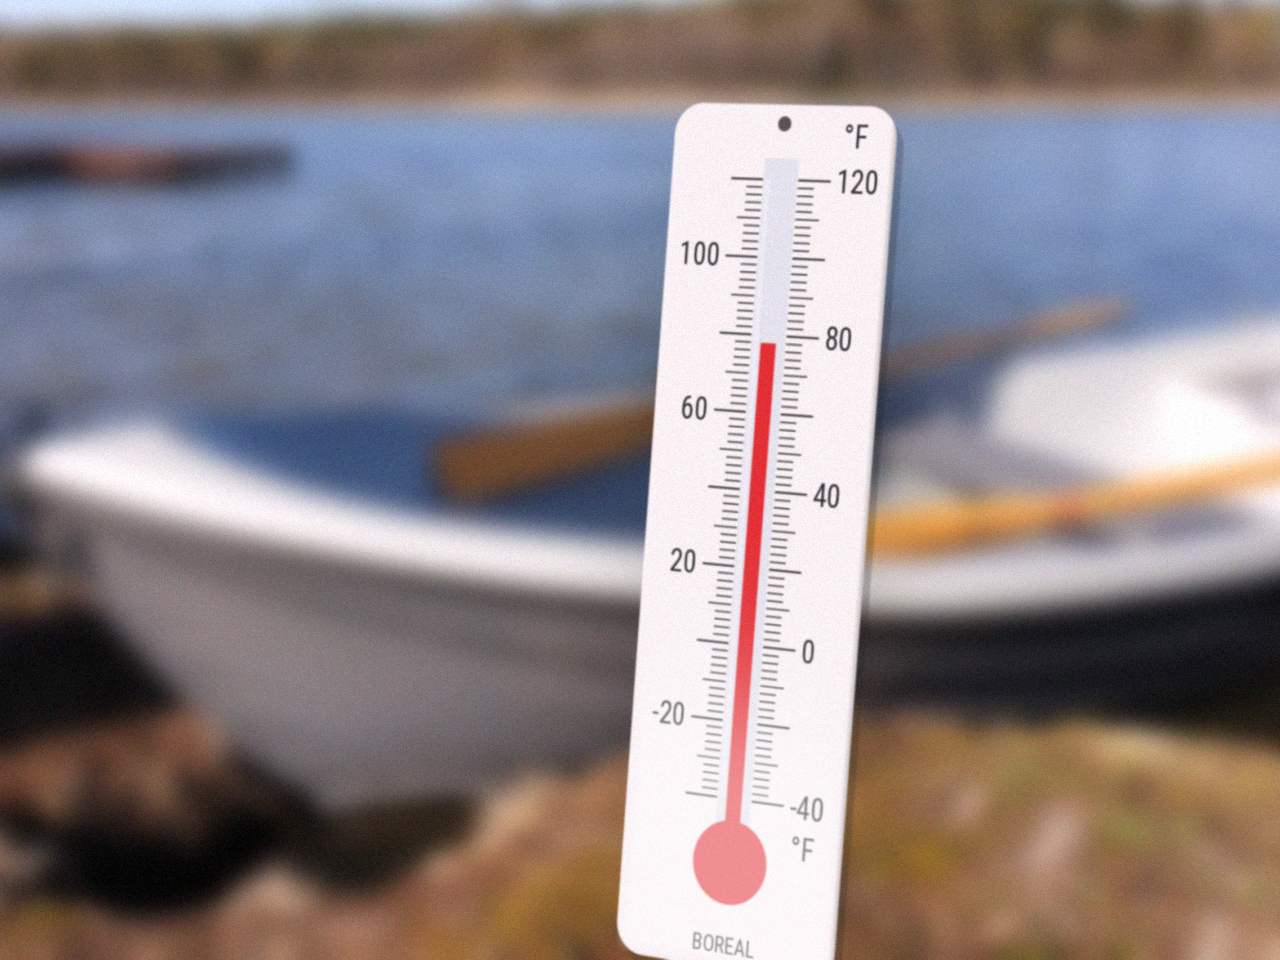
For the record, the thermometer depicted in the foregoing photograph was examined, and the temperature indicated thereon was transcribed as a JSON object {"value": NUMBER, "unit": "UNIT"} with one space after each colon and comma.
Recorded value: {"value": 78, "unit": "°F"}
